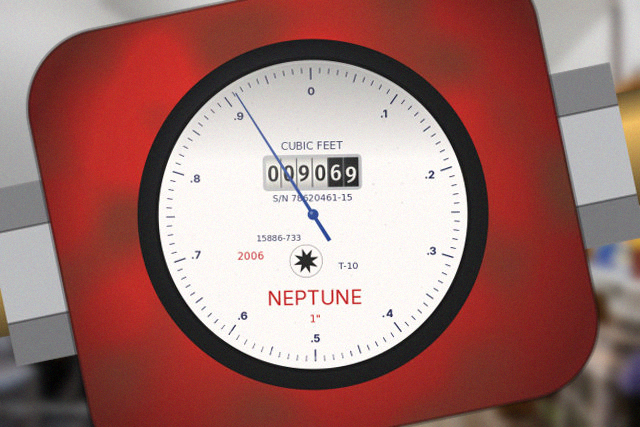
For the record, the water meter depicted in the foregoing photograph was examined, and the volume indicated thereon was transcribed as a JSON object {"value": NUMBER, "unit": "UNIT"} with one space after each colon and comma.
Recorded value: {"value": 9068.91, "unit": "ft³"}
